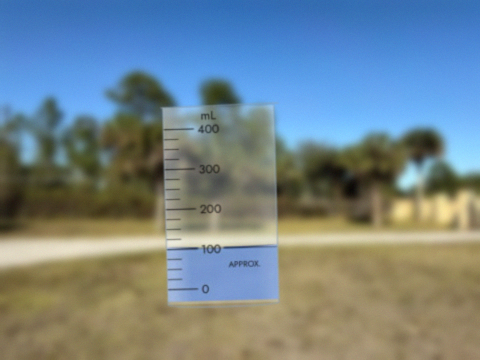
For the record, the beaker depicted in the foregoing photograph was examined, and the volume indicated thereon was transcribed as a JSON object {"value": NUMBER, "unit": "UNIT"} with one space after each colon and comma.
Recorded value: {"value": 100, "unit": "mL"}
